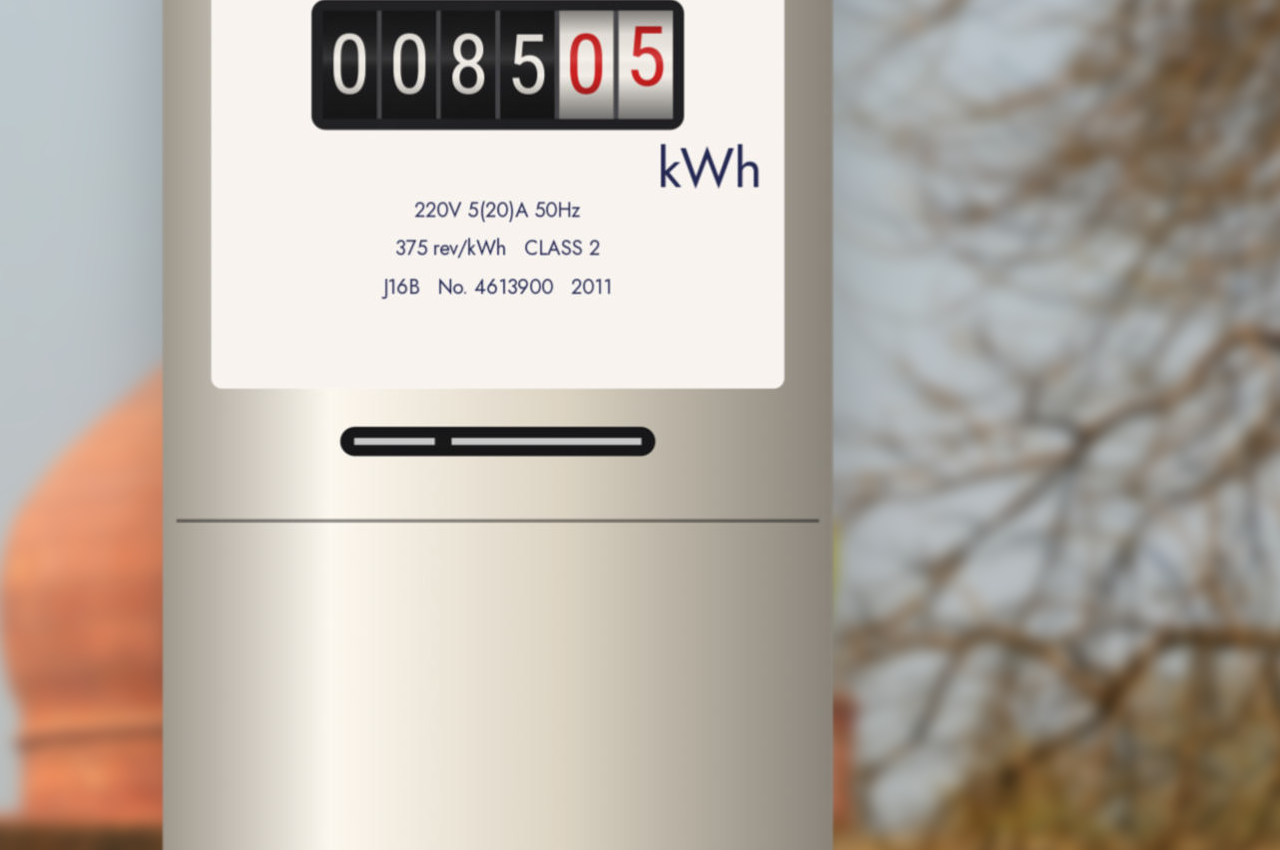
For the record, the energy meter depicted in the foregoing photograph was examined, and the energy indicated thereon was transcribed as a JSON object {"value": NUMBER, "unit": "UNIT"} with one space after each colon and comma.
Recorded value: {"value": 85.05, "unit": "kWh"}
